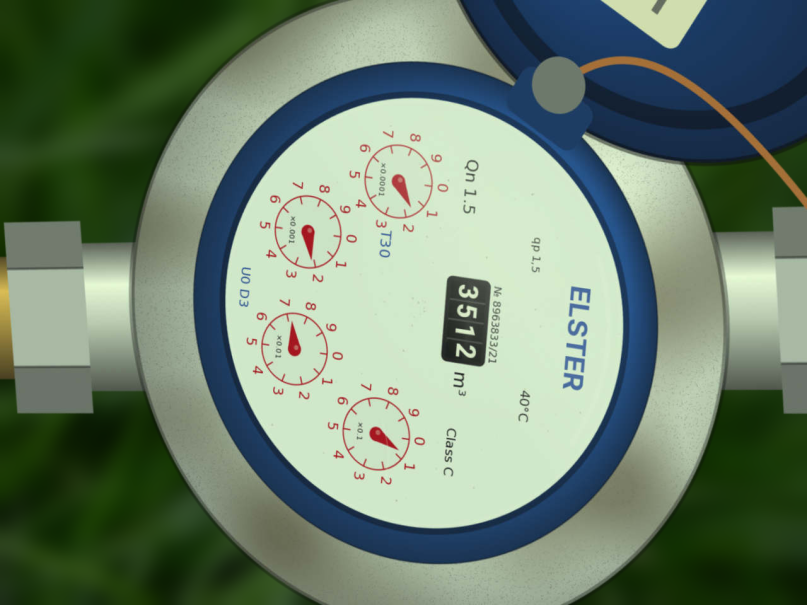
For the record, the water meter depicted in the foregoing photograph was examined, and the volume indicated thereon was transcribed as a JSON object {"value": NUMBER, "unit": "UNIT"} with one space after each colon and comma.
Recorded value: {"value": 3512.0721, "unit": "m³"}
